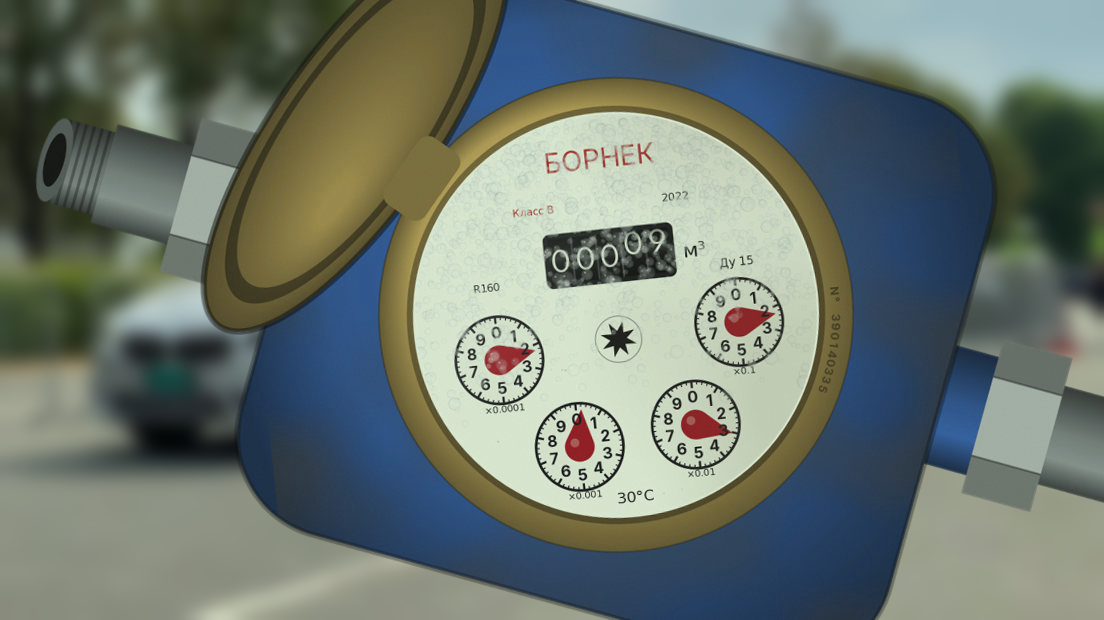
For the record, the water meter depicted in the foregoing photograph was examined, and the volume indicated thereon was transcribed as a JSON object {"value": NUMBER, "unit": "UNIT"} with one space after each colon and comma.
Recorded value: {"value": 9.2302, "unit": "m³"}
